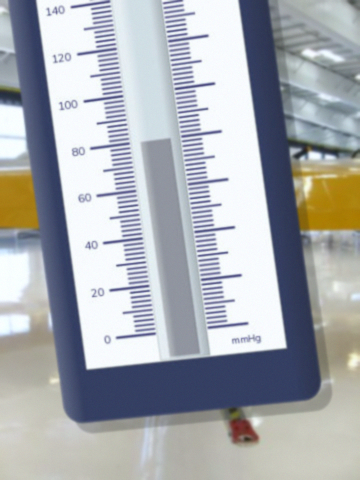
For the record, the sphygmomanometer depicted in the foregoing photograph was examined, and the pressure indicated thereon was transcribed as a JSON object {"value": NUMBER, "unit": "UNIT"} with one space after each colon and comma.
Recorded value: {"value": 80, "unit": "mmHg"}
